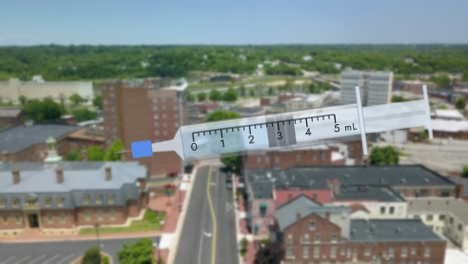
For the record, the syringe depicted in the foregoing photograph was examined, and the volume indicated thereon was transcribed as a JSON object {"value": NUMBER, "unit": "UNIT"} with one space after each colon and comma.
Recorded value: {"value": 2.6, "unit": "mL"}
